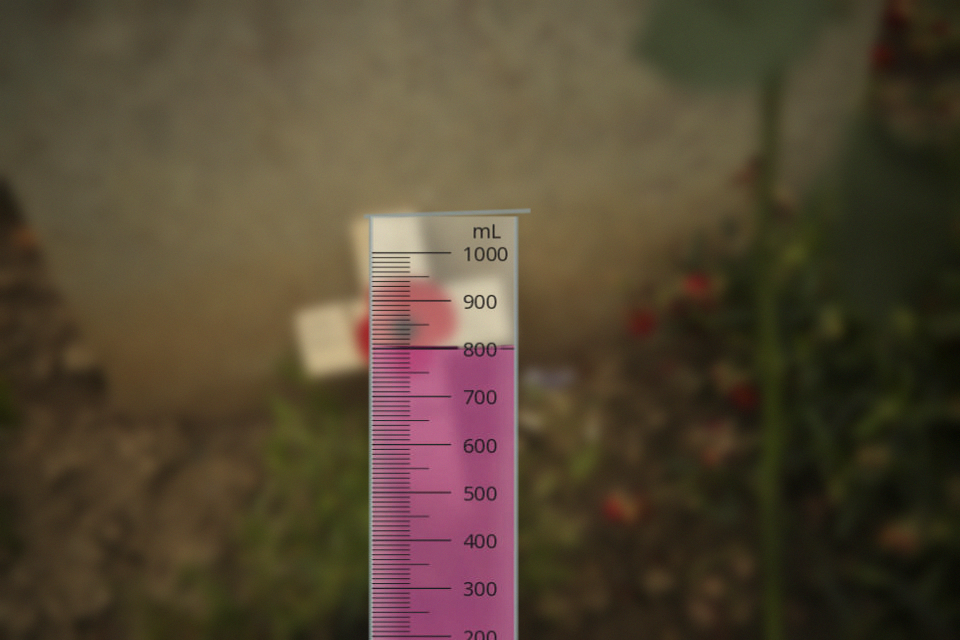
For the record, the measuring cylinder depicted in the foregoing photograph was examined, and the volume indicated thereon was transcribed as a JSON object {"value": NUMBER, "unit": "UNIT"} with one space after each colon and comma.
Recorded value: {"value": 800, "unit": "mL"}
